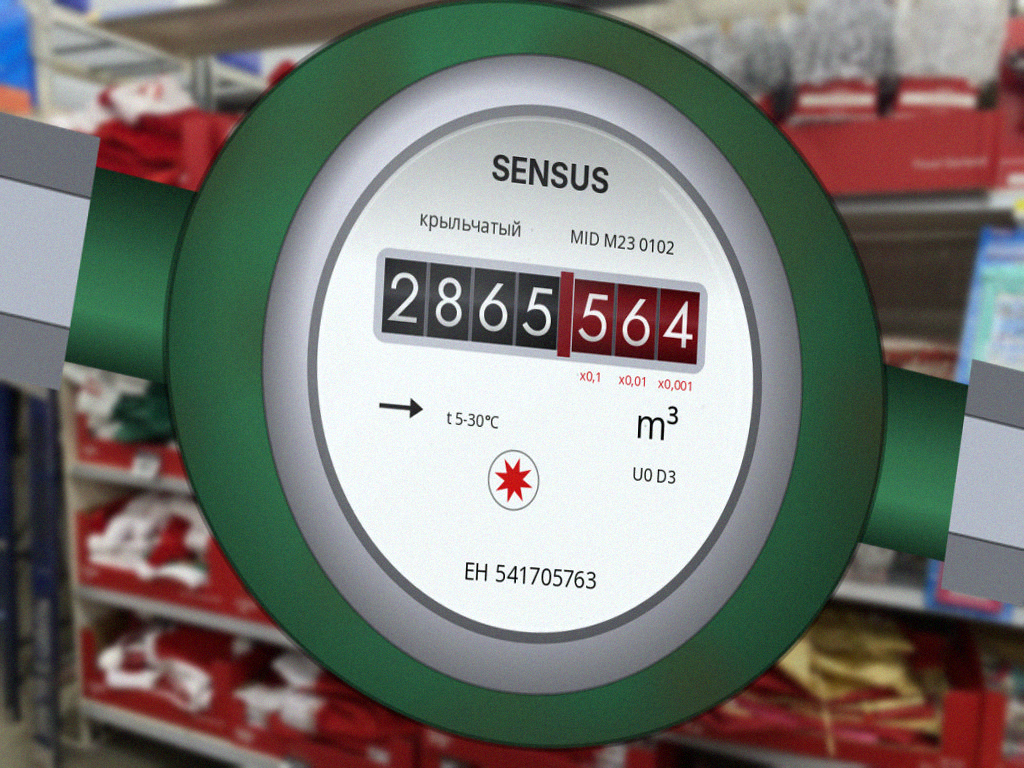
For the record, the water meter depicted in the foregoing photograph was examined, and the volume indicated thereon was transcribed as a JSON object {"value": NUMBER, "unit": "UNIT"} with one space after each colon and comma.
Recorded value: {"value": 2865.564, "unit": "m³"}
